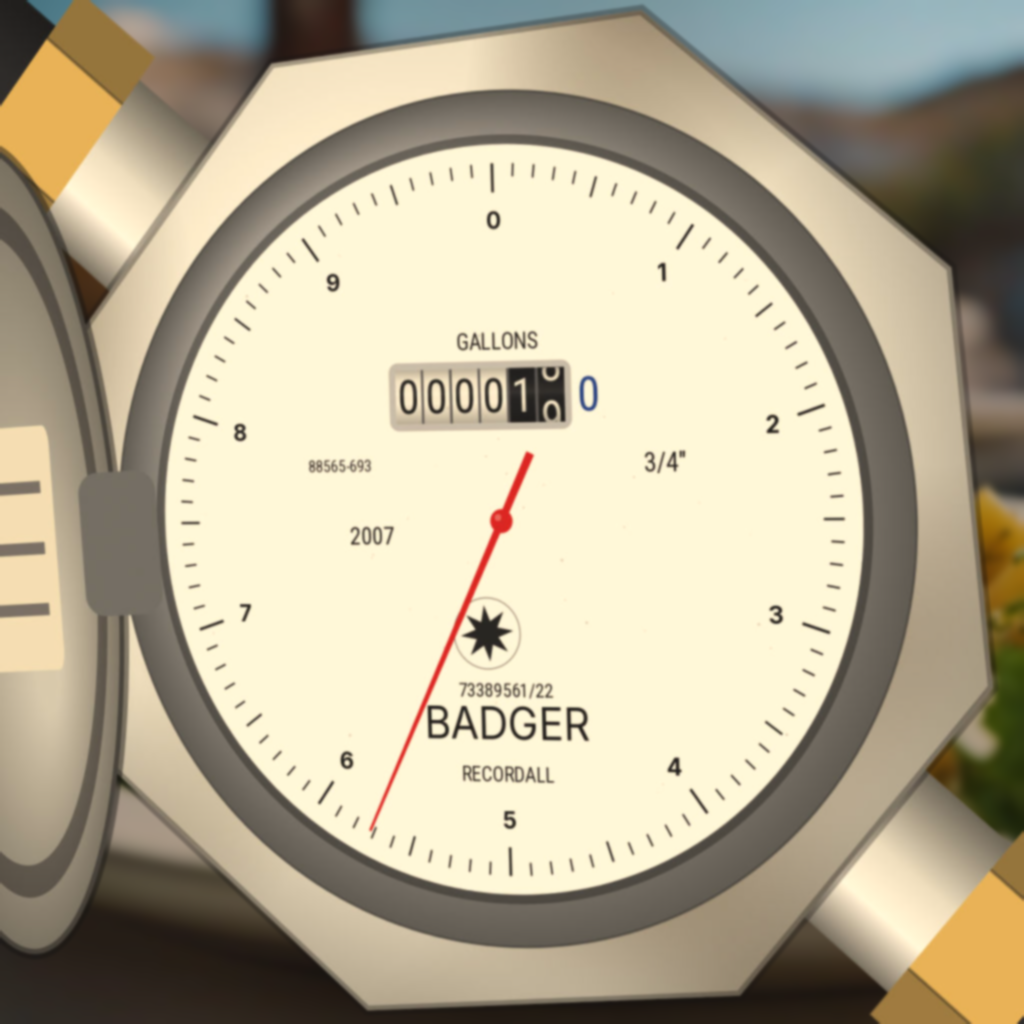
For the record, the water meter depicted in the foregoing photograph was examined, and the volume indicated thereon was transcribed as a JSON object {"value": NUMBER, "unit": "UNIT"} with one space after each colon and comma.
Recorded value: {"value": 185.7, "unit": "gal"}
